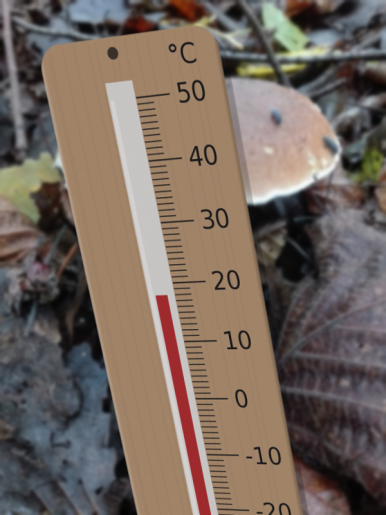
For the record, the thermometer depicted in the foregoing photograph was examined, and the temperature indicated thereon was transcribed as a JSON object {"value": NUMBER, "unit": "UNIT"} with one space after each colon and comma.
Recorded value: {"value": 18, "unit": "°C"}
